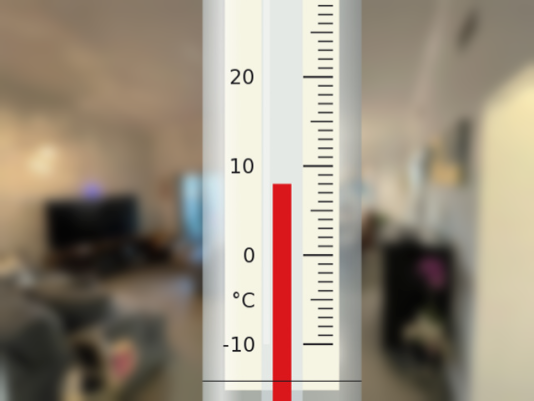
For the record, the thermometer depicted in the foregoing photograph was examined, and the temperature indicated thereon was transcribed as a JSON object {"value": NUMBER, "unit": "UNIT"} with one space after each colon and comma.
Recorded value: {"value": 8, "unit": "°C"}
